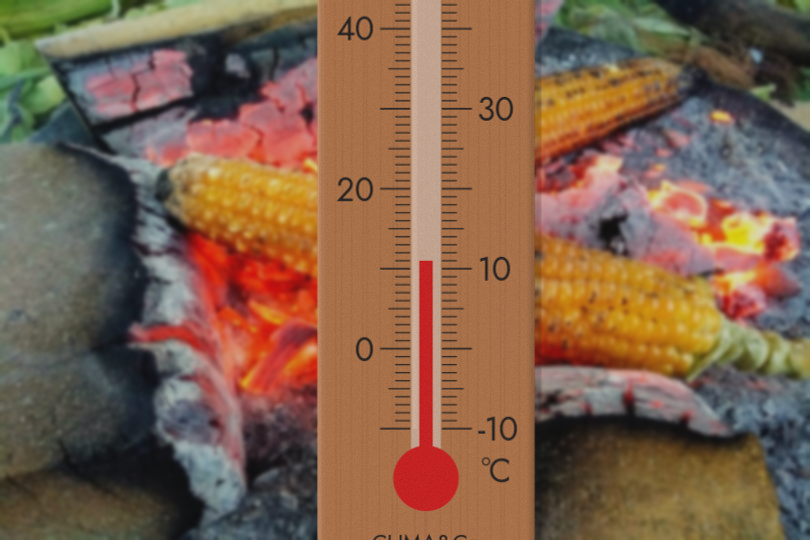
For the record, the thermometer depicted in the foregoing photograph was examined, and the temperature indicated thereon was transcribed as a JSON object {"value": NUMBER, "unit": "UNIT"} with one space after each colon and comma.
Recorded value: {"value": 11, "unit": "°C"}
